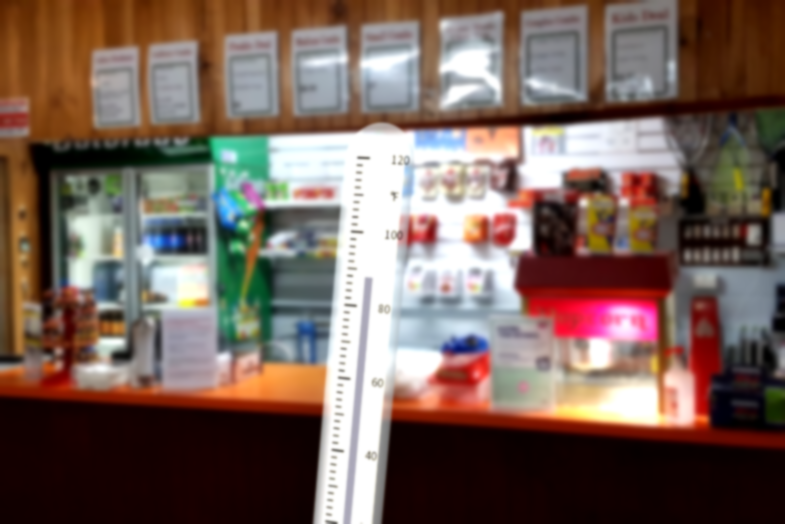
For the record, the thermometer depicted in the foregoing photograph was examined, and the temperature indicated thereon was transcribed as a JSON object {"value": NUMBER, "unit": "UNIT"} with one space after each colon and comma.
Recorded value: {"value": 88, "unit": "°F"}
